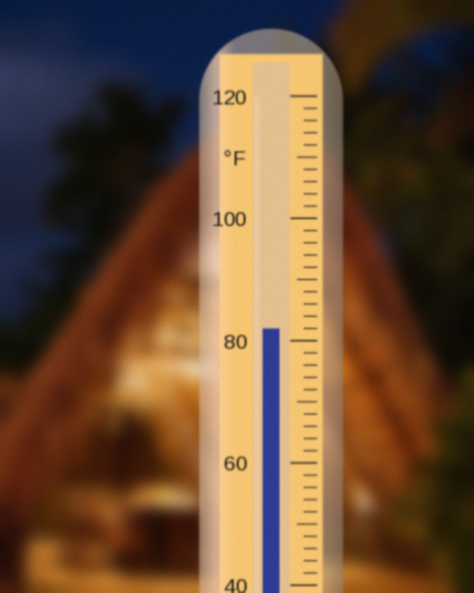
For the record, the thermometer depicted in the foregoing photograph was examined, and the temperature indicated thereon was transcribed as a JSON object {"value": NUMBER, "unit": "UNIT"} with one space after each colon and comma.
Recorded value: {"value": 82, "unit": "°F"}
